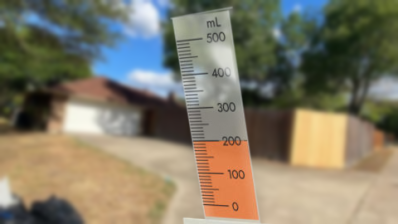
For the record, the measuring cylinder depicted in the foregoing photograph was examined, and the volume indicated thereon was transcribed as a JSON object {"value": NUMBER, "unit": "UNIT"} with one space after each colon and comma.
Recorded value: {"value": 200, "unit": "mL"}
